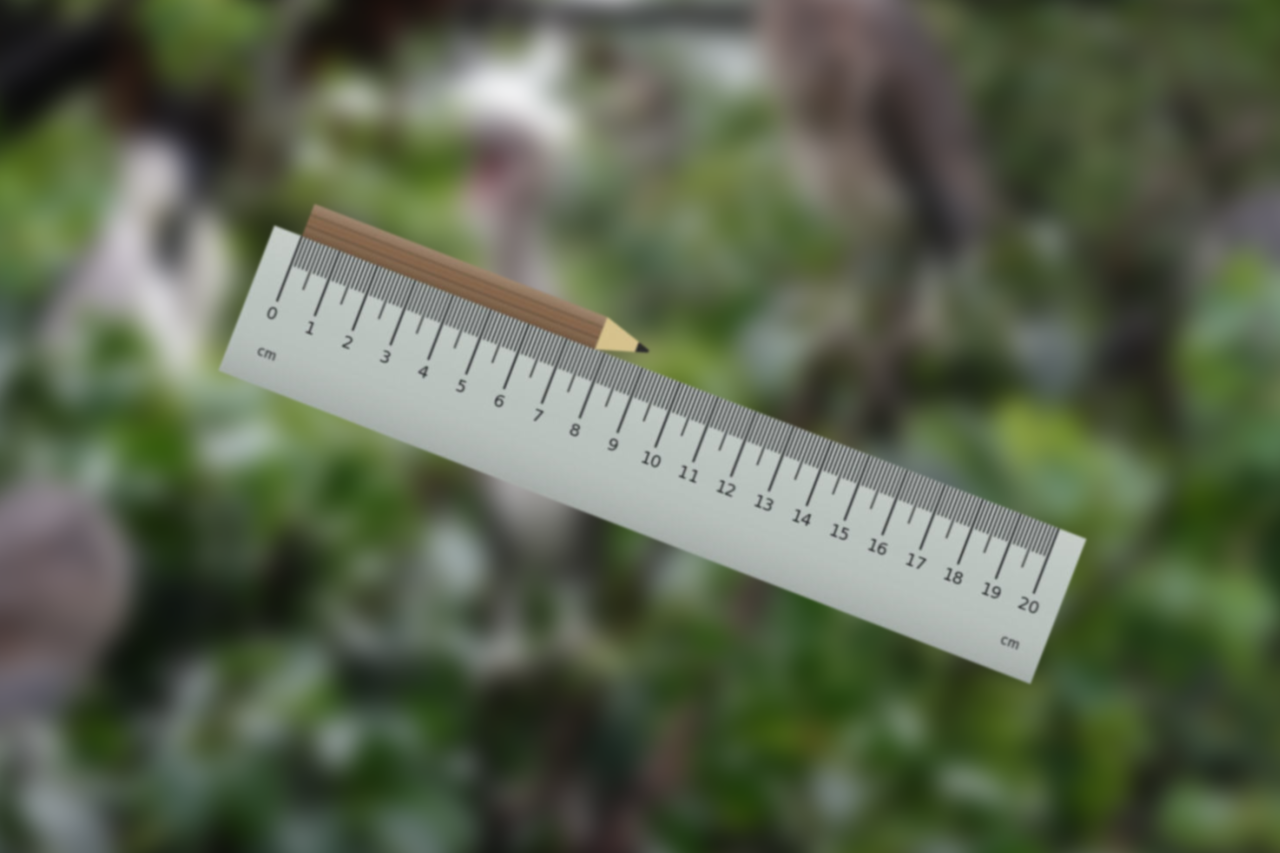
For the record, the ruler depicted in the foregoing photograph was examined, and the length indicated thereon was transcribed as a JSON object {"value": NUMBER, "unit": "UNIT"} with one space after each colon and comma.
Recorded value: {"value": 9, "unit": "cm"}
